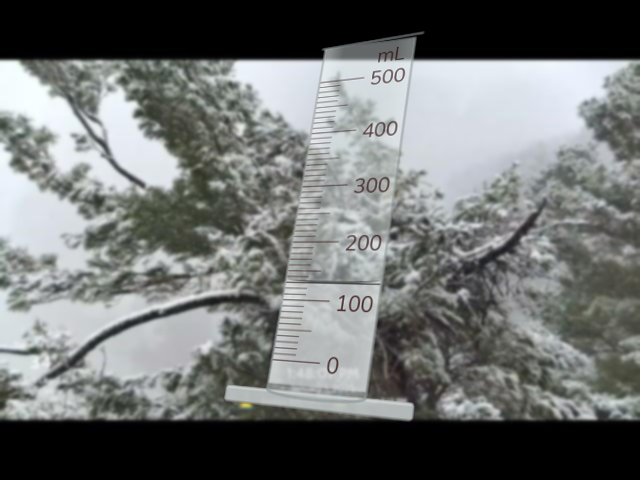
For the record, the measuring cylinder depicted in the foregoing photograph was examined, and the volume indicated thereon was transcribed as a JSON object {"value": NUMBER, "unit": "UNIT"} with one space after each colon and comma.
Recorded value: {"value": 130, "unit": "mL"}
